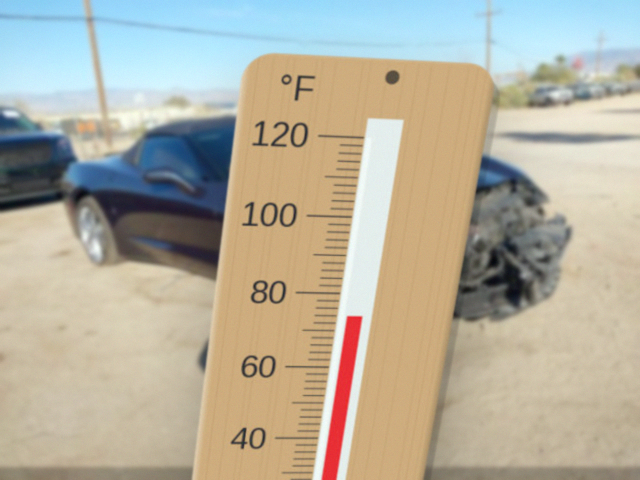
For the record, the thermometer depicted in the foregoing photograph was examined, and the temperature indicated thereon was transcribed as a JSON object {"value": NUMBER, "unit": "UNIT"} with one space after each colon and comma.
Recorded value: {"value": 74, "unit": "°F"}
